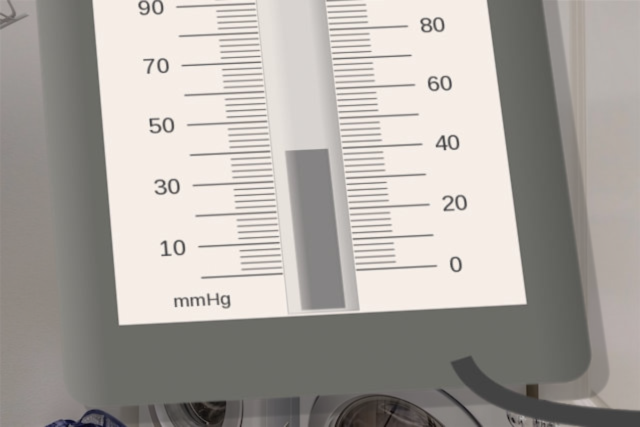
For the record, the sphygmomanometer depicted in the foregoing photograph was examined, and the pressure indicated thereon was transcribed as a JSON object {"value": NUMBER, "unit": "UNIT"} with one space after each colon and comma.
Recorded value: {"value": 40, "unit": "mmHg"}
